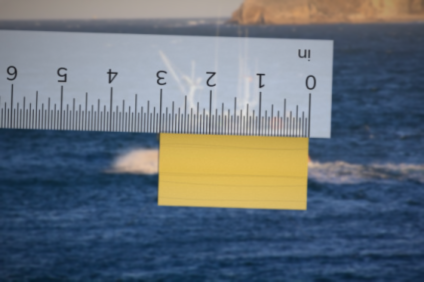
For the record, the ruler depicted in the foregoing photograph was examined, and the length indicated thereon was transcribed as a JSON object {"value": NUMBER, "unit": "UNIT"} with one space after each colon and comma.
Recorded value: {"value": 3, "unit": "in"}
